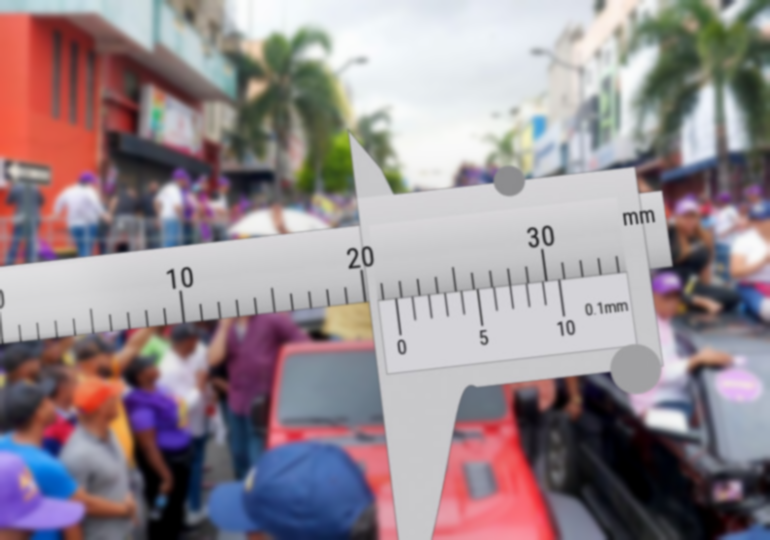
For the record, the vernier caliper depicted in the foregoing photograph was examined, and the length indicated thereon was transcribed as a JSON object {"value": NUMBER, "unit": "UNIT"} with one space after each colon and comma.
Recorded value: {"value": 21.7, "unit": "mm"}
